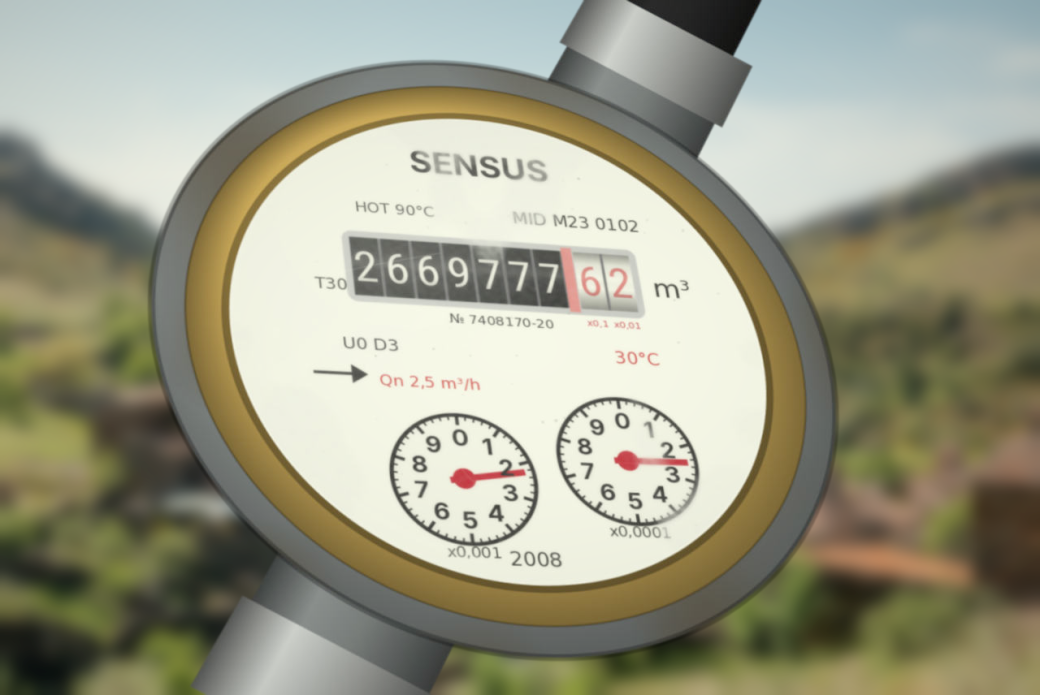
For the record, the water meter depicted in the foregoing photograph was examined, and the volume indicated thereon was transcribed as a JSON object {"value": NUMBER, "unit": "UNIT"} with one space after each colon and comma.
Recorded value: {"value": 2669777.6222, "unit": "m³"}
